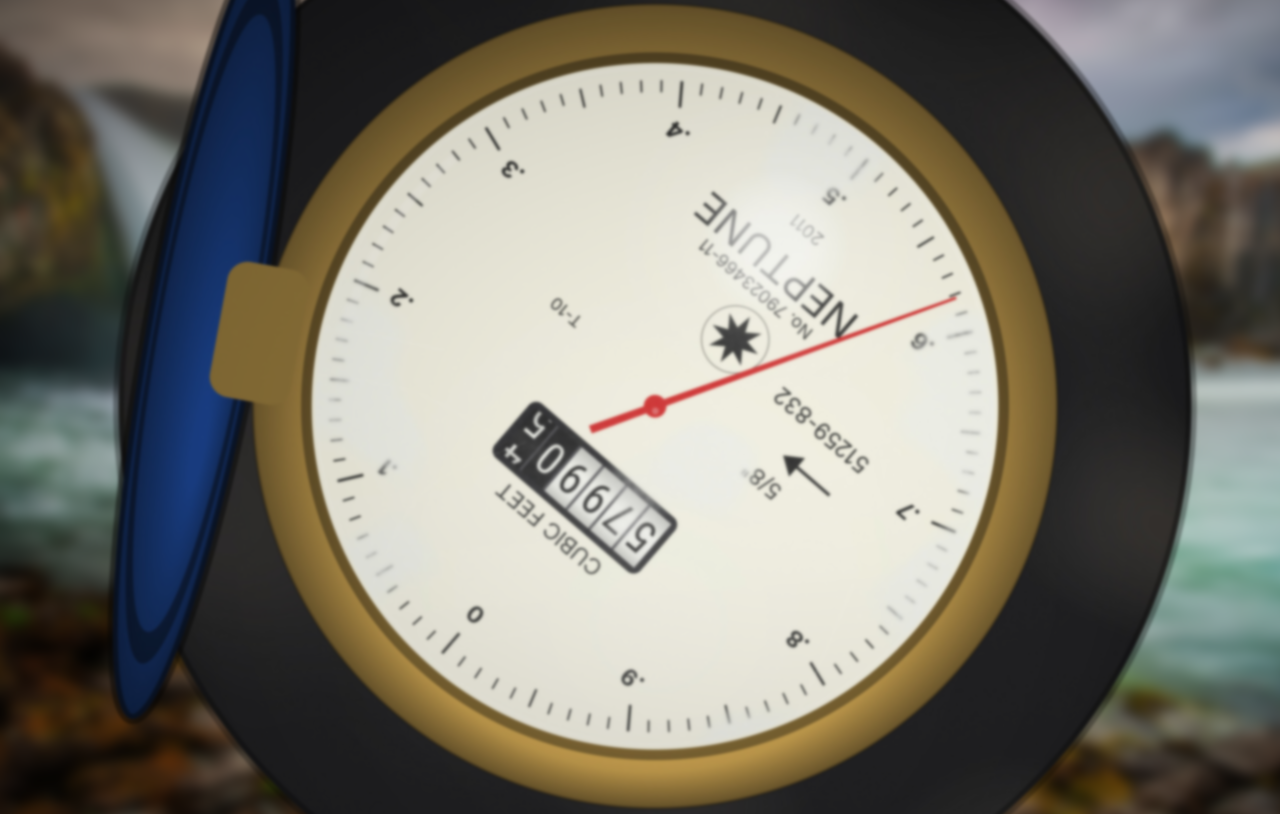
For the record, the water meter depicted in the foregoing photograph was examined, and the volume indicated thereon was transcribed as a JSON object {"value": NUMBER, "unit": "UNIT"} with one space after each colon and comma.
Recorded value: {"value": 579904.58, "unit": "ft³"}
